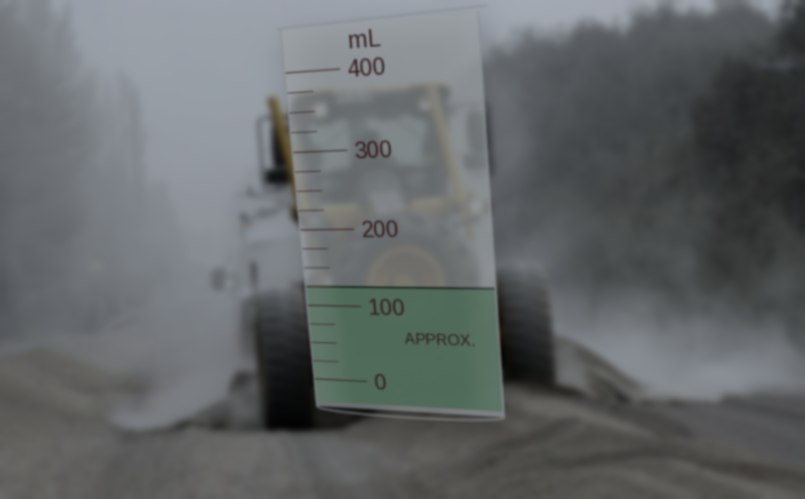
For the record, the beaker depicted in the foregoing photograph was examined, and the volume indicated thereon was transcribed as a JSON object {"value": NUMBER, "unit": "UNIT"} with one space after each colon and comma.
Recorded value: {"value": 125, "unit": "mL"}
